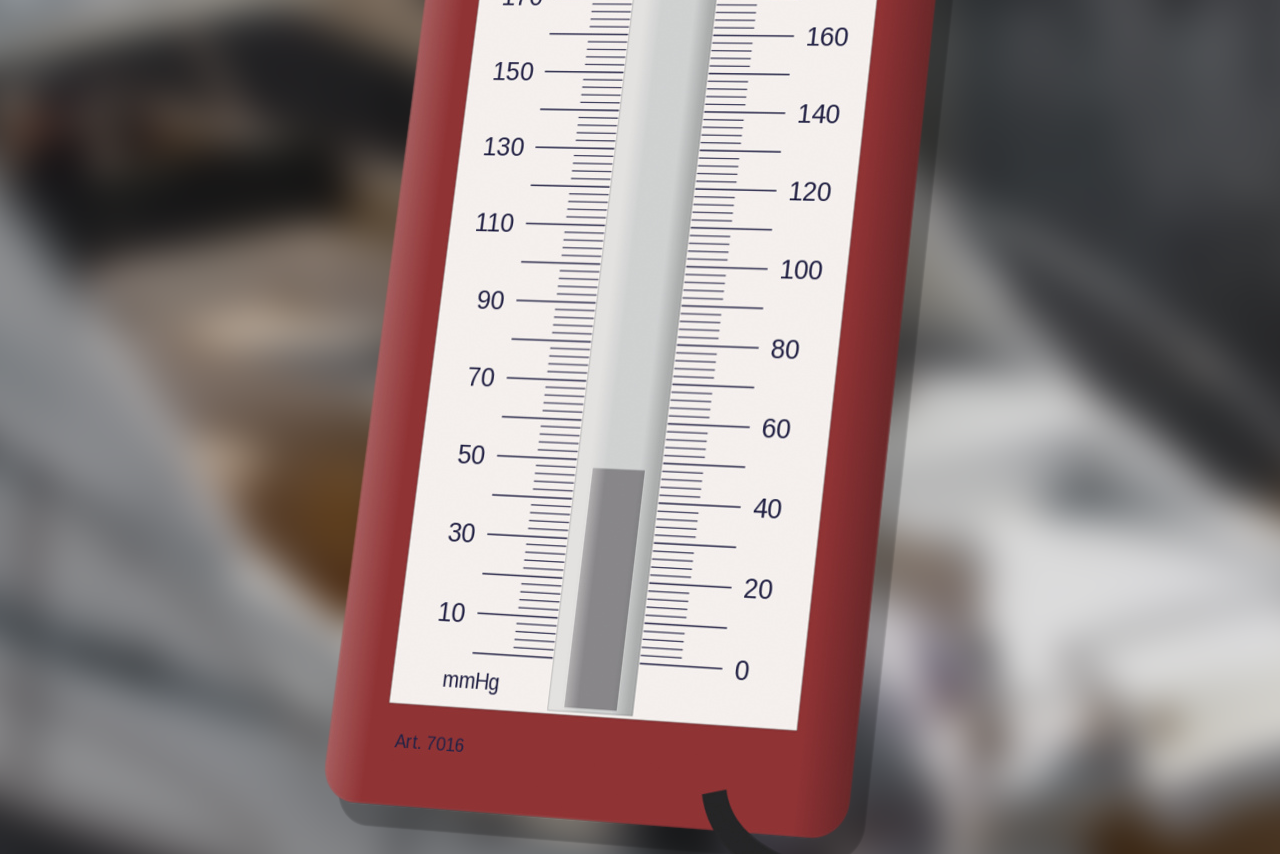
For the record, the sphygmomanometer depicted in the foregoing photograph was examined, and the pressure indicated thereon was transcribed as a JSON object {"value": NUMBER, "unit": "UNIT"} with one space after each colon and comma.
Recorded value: {"value": 48, "unit": "mmHg"}
